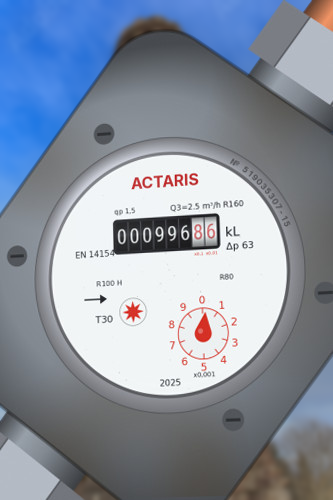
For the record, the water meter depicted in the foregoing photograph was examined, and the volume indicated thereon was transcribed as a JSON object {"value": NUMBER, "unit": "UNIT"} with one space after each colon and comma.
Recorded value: {"value": 996.860, "unit": "kL"}
